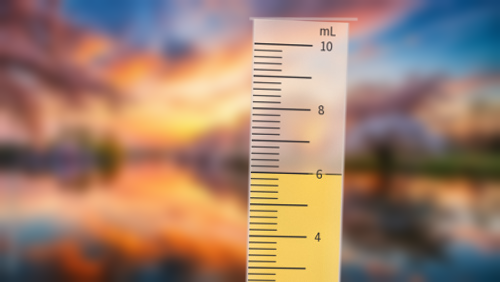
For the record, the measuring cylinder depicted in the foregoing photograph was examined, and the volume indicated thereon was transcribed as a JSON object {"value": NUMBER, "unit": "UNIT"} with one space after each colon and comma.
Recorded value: {"value": 6, "unit": "mL"}
